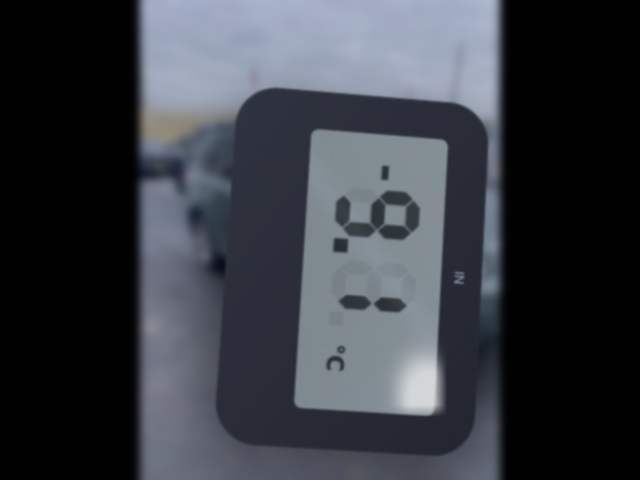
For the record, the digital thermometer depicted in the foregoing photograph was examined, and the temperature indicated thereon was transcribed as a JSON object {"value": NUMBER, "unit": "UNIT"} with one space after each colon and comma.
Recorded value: {"value": -9.1, "unit": "°C"}
